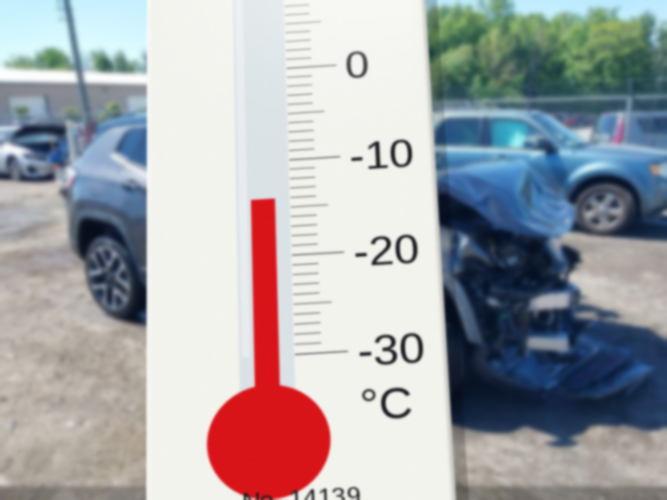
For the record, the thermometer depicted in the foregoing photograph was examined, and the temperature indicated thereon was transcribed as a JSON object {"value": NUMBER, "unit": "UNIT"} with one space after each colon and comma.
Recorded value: {"value": -14, "unit": "°C"}
